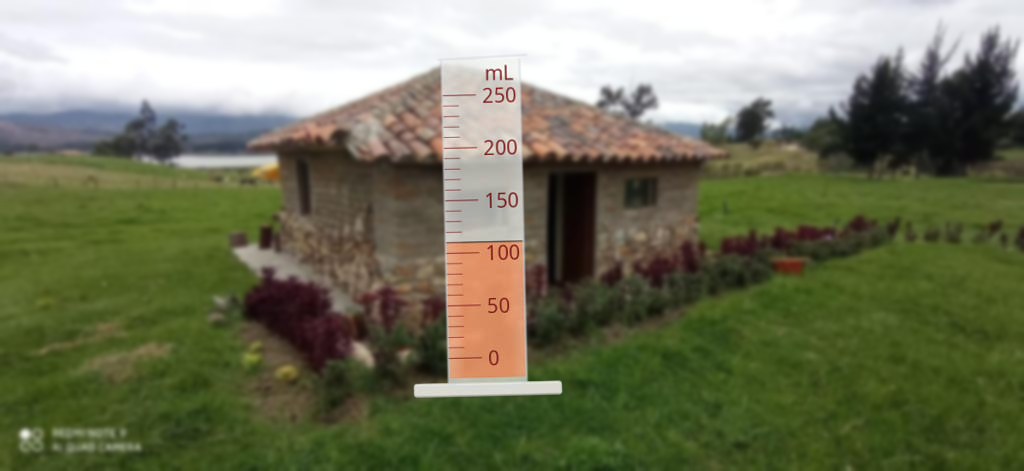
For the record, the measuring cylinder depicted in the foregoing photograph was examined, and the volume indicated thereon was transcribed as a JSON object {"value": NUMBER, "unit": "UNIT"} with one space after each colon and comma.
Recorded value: {"value": 110, "unit": "mL"}
